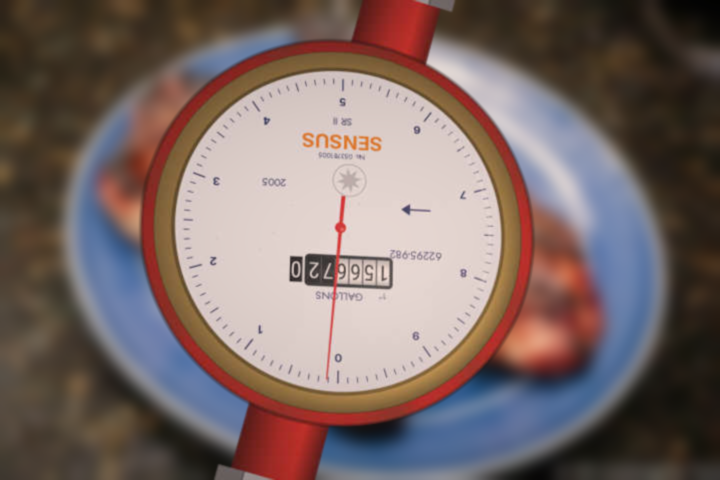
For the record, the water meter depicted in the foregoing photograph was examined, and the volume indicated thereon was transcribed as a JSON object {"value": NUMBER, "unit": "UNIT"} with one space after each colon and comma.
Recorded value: {"value": 1566720.1, "unit": "gal"}
